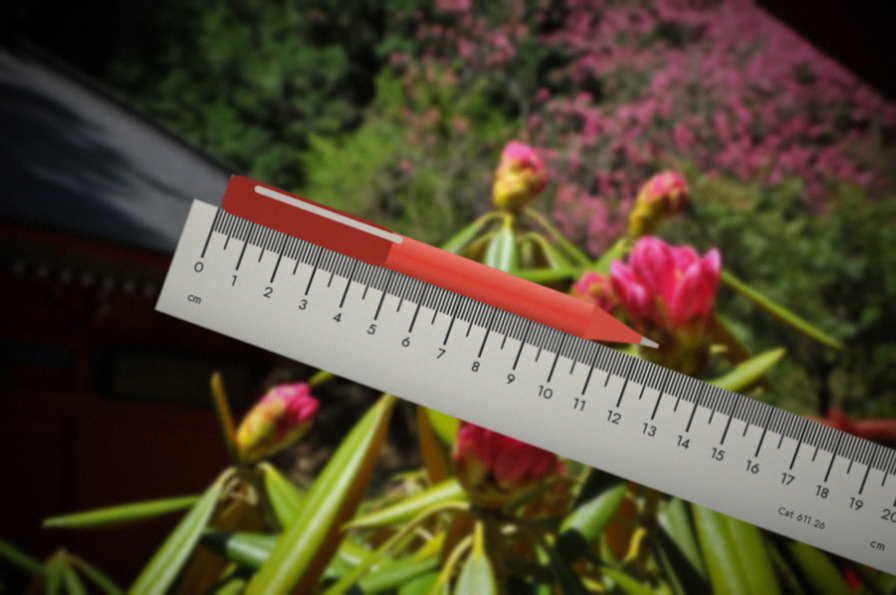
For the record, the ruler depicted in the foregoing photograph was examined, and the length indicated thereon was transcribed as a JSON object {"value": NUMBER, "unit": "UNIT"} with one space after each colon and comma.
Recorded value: {"value": 12.5, "unit": "cm"}
